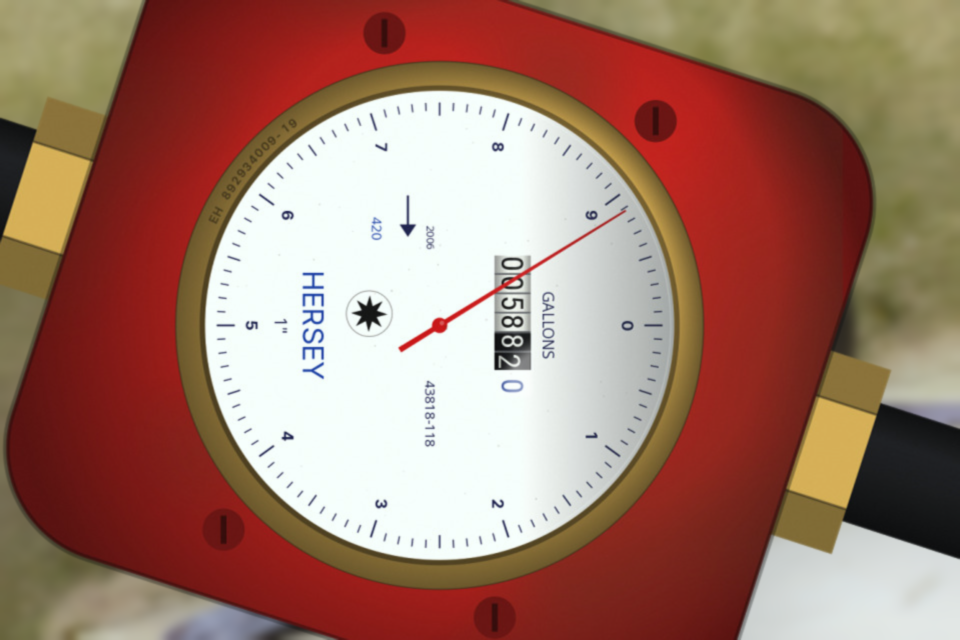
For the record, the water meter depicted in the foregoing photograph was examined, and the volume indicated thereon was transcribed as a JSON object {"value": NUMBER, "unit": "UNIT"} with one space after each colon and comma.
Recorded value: {"value": 58819.1, "unit": "gal"}
